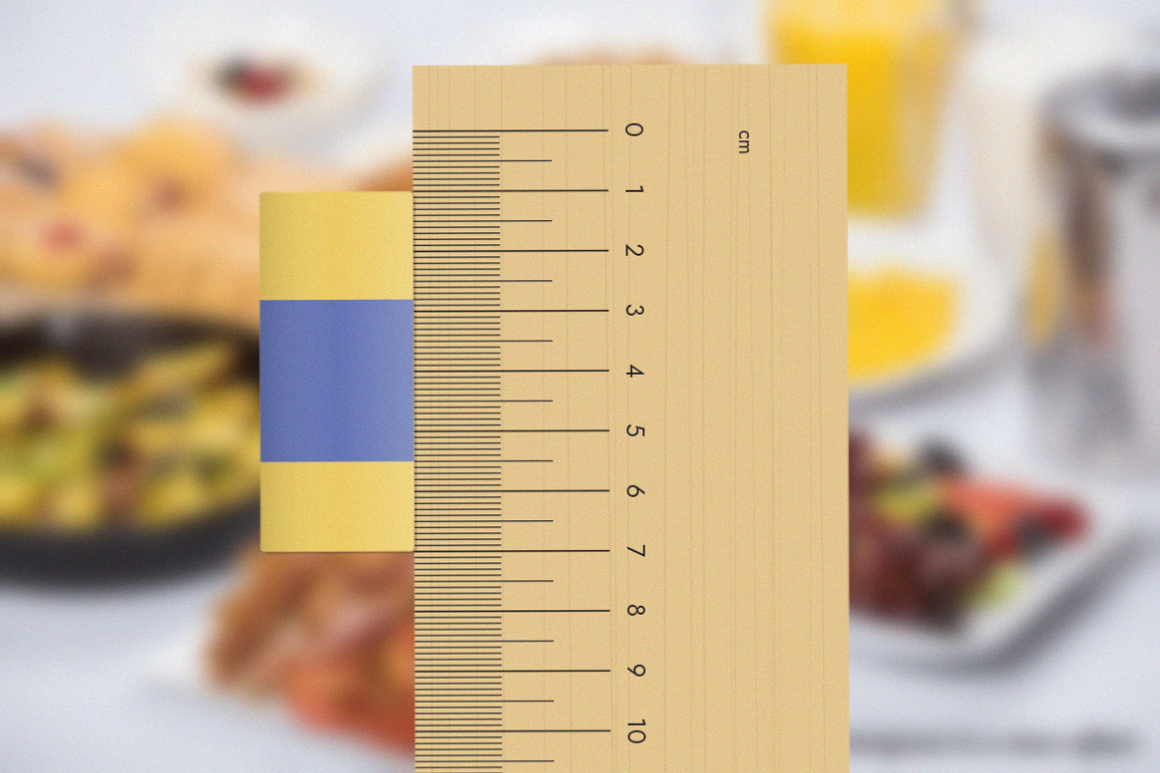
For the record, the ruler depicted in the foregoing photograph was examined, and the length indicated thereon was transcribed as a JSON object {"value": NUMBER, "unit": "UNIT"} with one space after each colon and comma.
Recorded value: {"value": 6, "unit": "cm"}
